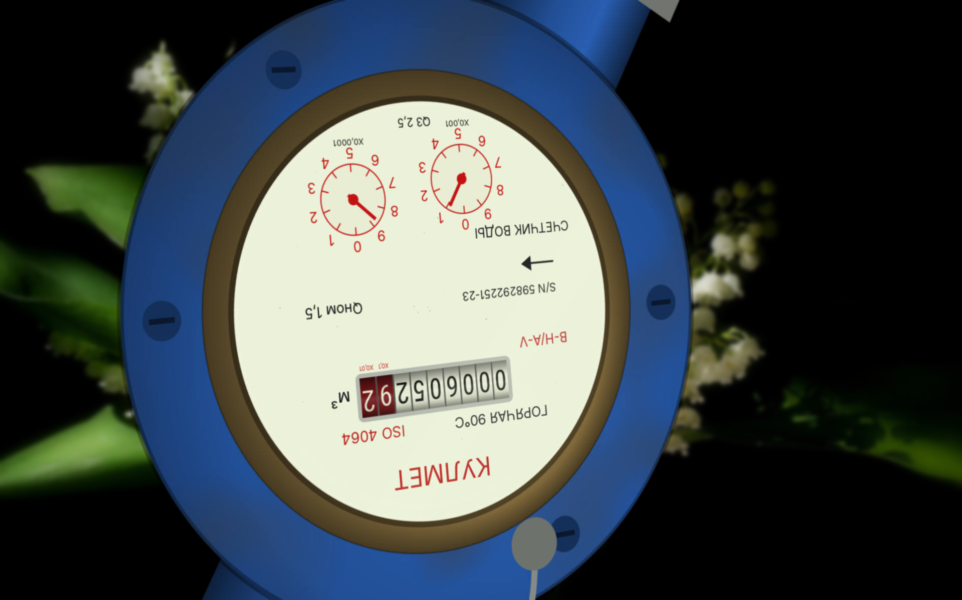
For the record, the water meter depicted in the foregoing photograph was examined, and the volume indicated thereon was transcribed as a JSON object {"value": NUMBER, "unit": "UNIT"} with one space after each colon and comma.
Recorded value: {"value": 6052.9208, "unit": "m³"}
